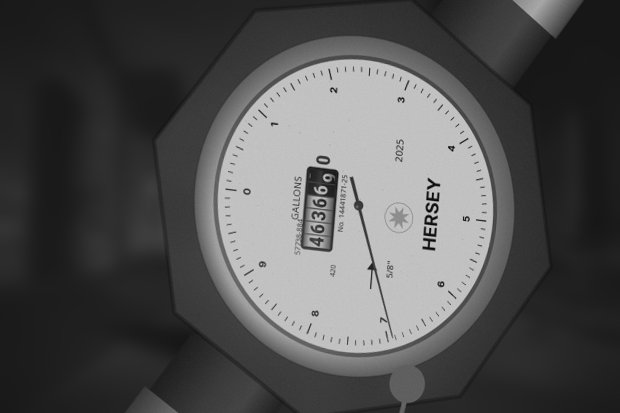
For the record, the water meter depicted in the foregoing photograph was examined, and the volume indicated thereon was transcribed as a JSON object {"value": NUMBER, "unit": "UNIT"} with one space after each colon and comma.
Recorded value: {"value": 4636686.9, "unit": "gal"}
